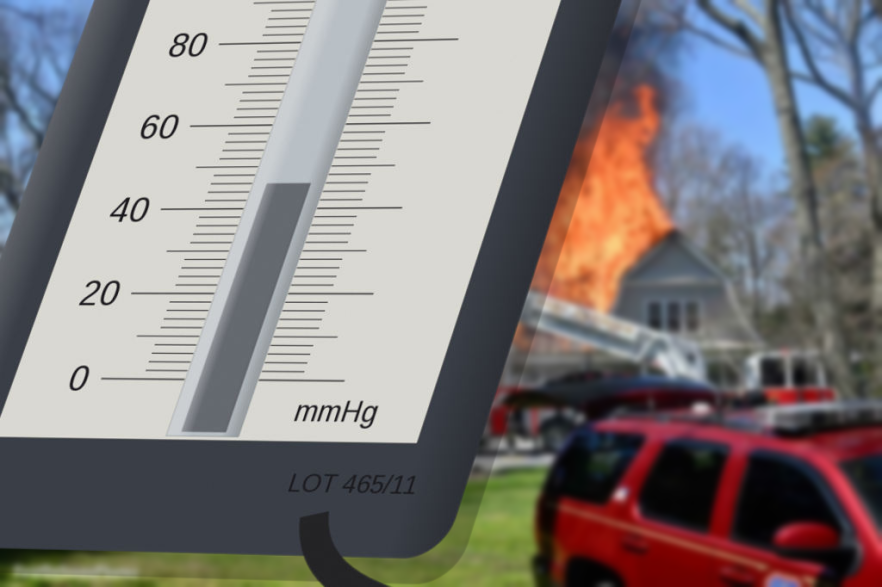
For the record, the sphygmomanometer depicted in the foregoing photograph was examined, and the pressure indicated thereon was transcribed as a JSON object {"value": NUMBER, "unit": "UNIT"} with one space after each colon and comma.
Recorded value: {"value": 46, "unit": "mmHg"}
